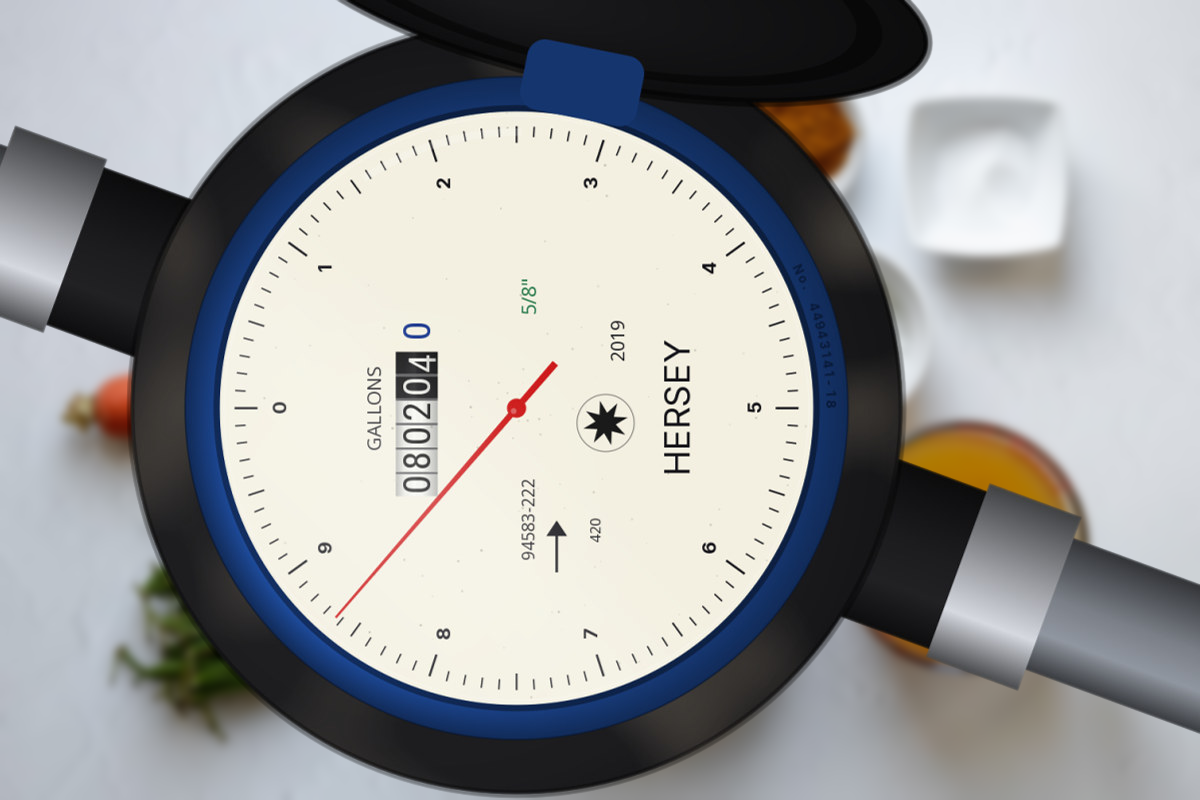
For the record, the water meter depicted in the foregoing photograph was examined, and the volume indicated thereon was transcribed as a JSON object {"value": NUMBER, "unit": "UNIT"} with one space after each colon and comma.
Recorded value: {"value": 802038.6, "unit": "gal"}
